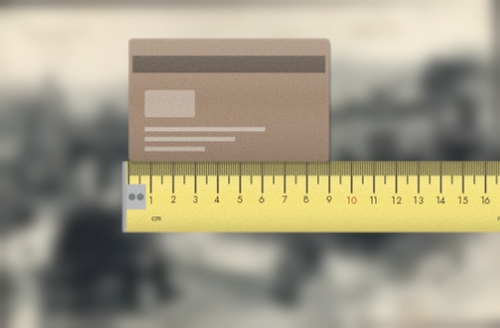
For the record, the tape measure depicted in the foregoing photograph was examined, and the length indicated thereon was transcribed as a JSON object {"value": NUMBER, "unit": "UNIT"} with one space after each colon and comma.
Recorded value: {"value": 9, "unit": "cm"}
